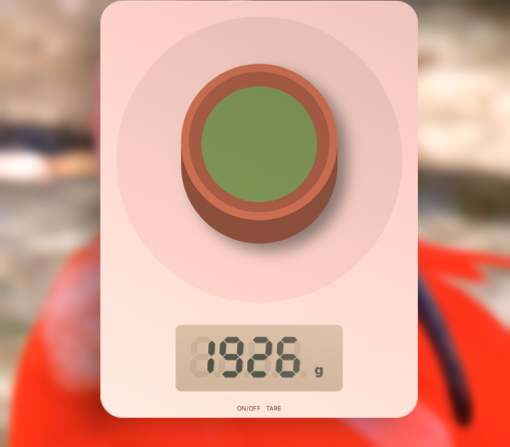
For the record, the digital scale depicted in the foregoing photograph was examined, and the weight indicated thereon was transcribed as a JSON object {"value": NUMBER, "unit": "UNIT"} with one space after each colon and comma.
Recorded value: {"value": 1926, "unit": "g"}
